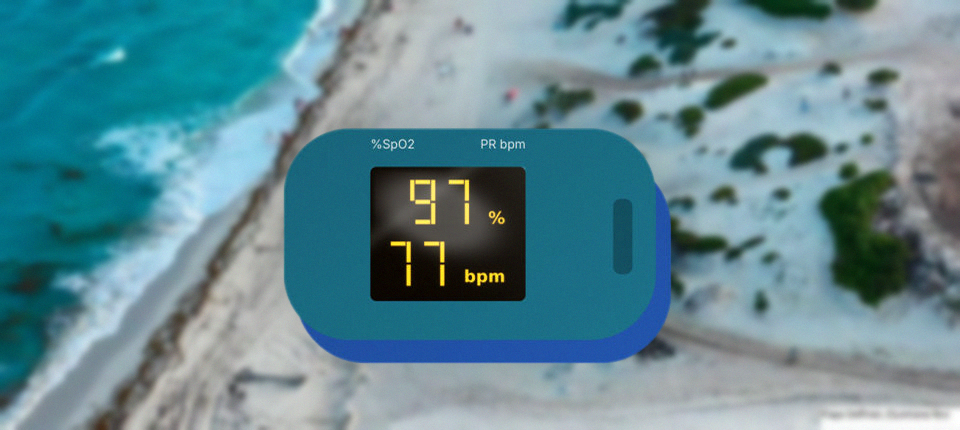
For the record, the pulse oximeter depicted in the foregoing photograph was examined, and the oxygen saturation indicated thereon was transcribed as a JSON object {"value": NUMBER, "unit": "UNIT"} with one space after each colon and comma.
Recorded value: {"value": 97, "unit": "%"}
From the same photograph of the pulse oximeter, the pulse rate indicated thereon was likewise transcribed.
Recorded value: {"value": 77, "unit": "bpm"}
